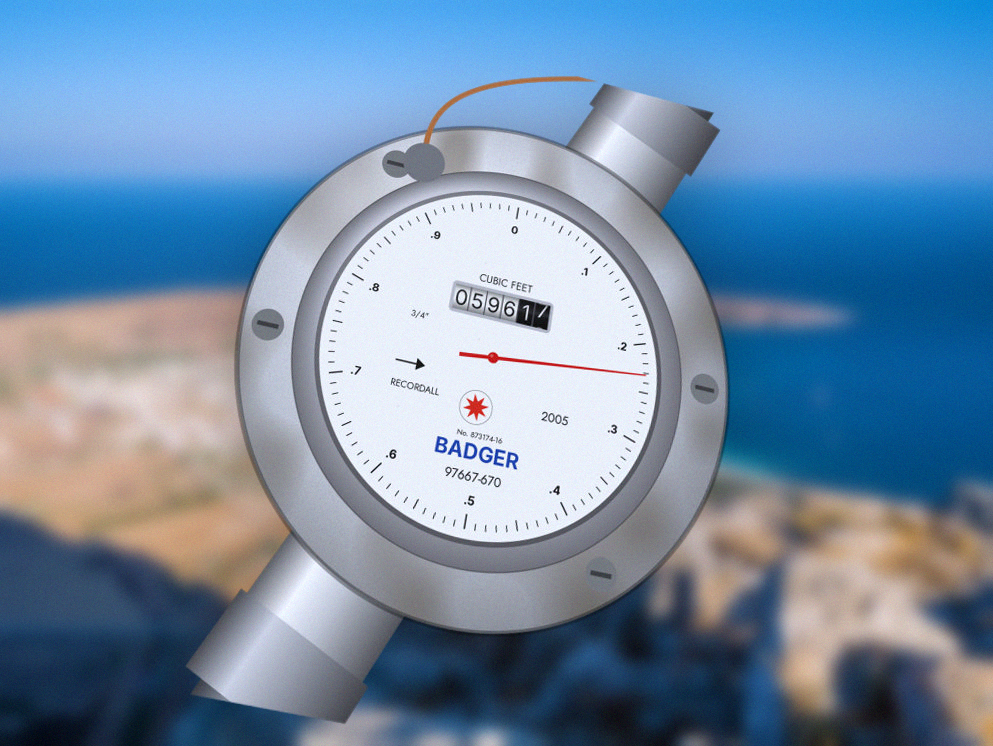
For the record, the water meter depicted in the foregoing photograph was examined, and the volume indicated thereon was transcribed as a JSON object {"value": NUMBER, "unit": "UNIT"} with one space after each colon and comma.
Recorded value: {"value": 59617.23, "unit": "ft³"}
